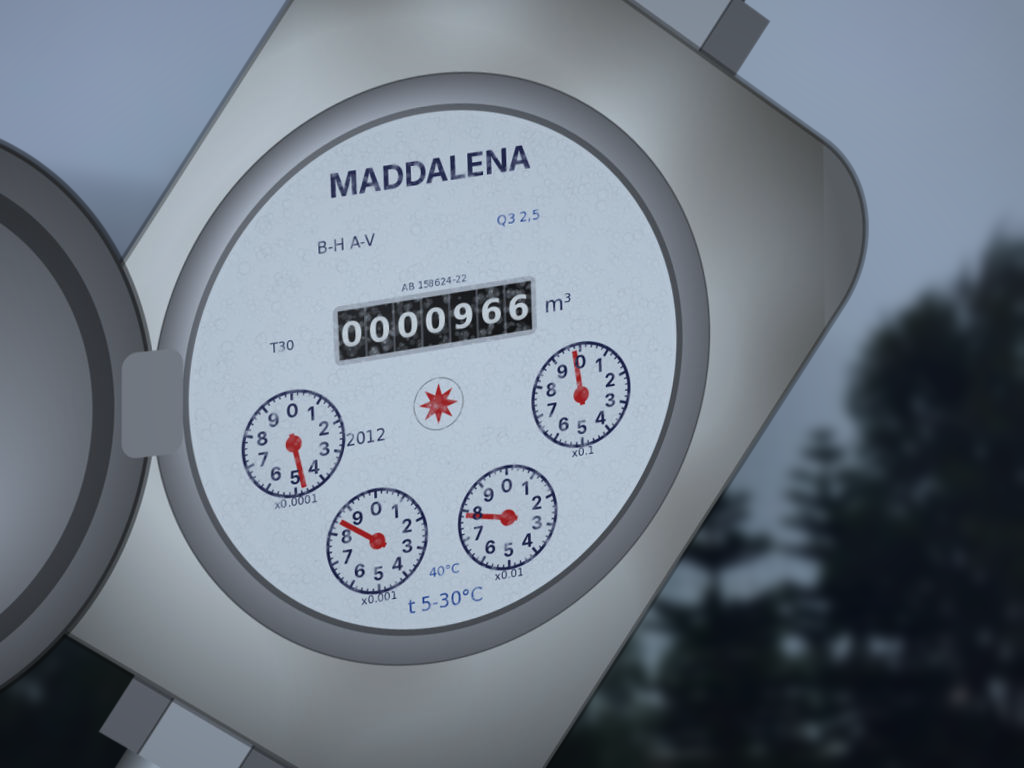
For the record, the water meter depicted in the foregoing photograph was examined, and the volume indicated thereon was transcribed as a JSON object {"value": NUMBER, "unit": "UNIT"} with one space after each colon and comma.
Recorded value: {"value": 965.9784, "unit": "m³"}
